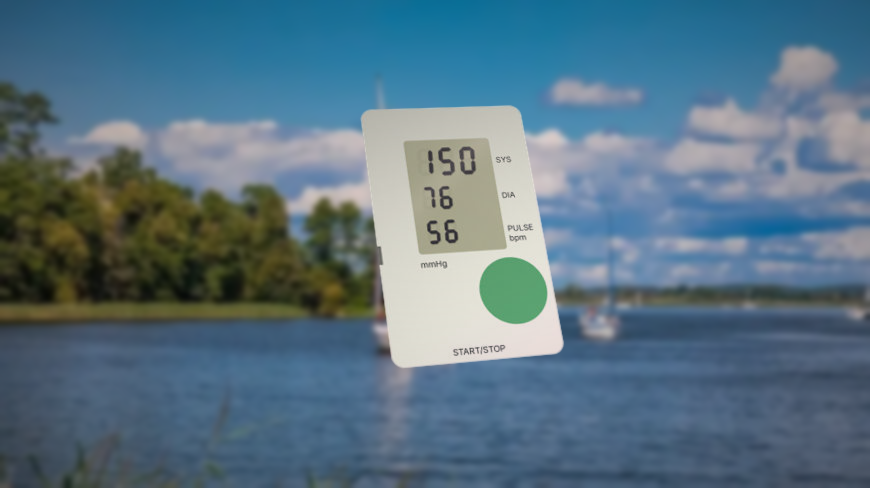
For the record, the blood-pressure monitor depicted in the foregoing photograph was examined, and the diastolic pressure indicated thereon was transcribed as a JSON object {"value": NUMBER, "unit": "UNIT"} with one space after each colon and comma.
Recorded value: {"value": 76, "unit": "mmHg"}
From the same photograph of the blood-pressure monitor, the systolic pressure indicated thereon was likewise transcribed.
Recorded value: {"value": 150, "unit": "mmHg"}
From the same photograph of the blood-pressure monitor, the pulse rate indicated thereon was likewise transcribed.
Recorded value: {"value": 56, "unit": "bpm"}
